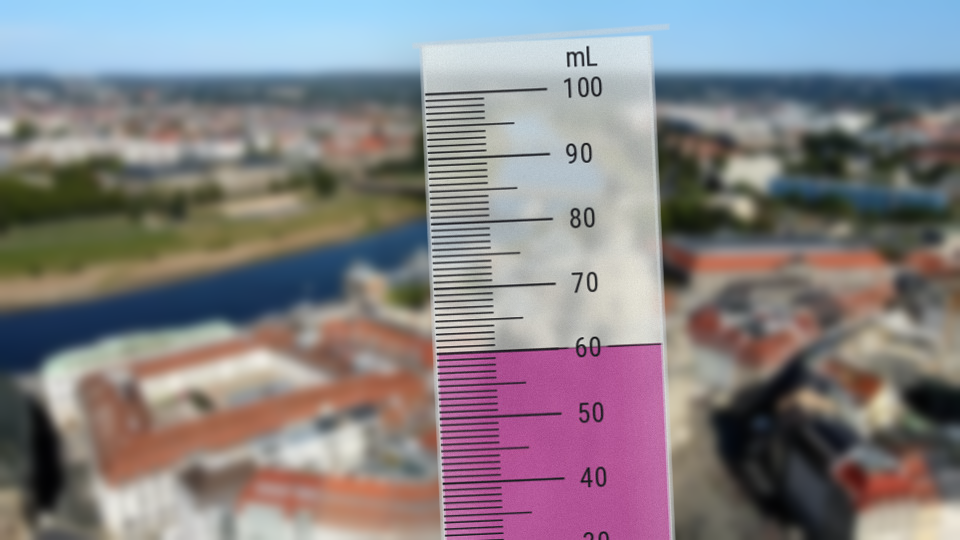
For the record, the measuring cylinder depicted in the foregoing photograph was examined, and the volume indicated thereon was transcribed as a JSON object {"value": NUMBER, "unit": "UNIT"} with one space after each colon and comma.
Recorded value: {"value": 60, "unit": "mL"}
